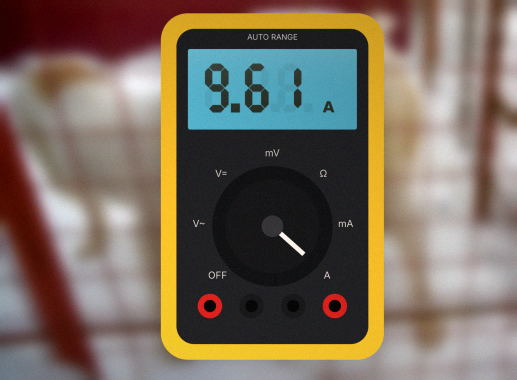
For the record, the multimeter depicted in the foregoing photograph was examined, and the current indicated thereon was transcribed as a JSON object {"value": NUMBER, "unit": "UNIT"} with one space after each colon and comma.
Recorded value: {"value": 9.61, "unit": "A"}
